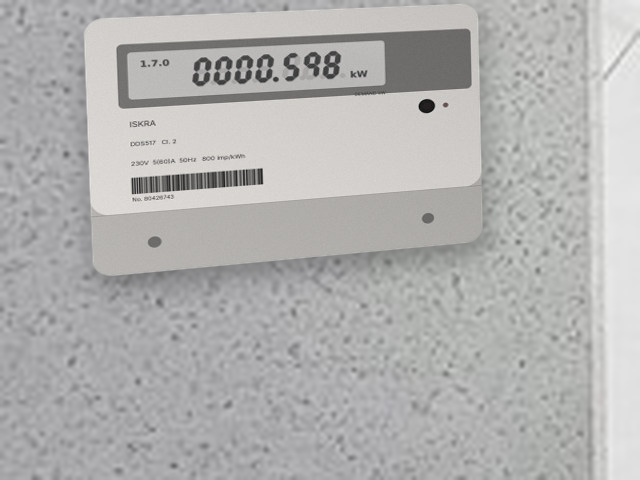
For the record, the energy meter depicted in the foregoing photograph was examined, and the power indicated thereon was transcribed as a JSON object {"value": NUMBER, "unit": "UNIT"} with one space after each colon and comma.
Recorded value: {"value": 0.598, "unit": "kW"}
